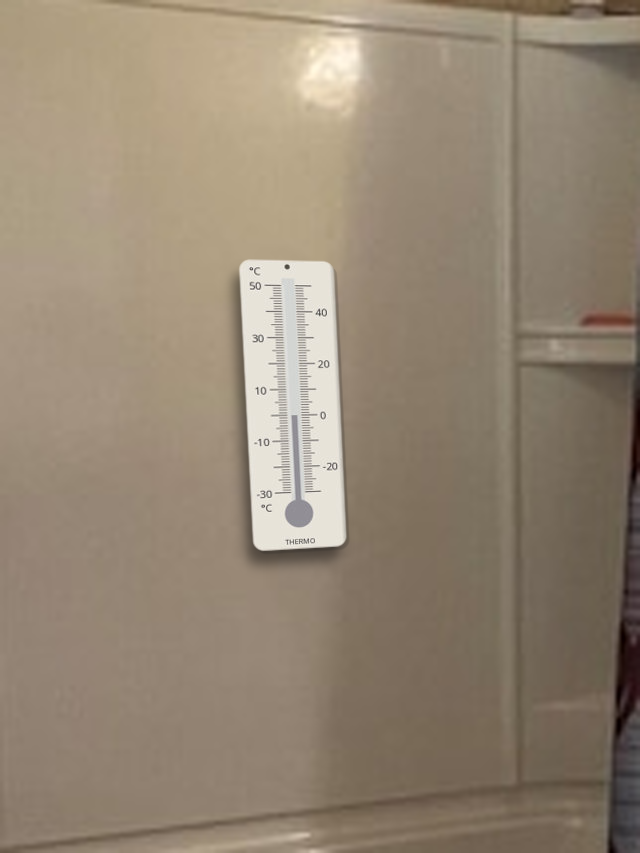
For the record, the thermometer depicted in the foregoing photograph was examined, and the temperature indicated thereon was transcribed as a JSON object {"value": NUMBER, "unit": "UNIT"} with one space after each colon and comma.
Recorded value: {"value": 0, "unit": "°C"}
